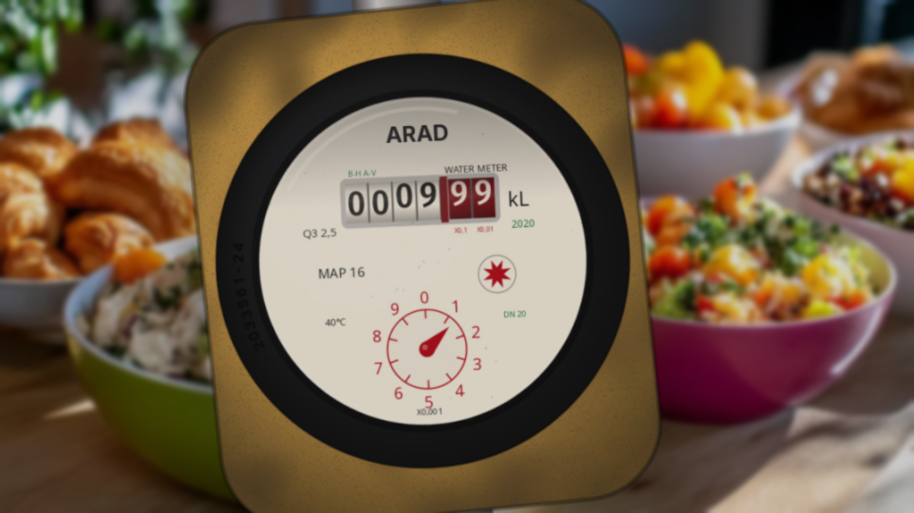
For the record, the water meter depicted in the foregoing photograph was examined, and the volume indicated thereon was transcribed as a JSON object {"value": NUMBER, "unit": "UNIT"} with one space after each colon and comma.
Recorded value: {"value": 9.991, "unit": "kL"}
